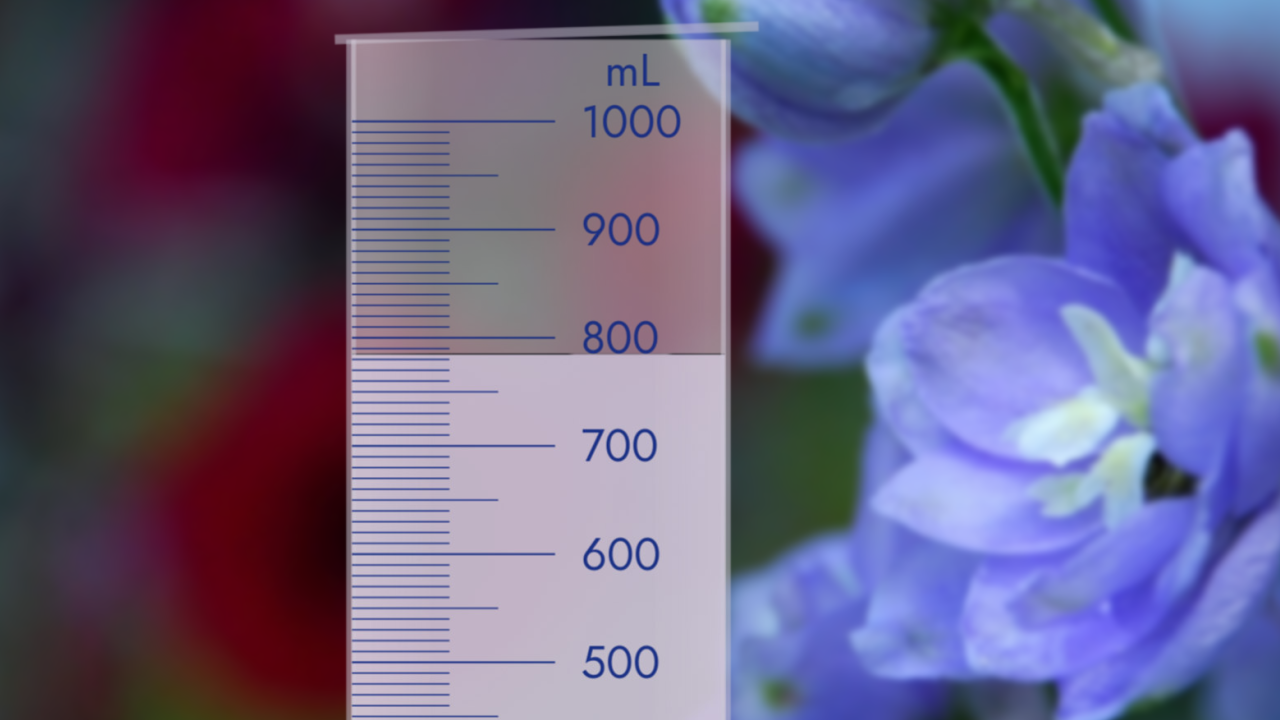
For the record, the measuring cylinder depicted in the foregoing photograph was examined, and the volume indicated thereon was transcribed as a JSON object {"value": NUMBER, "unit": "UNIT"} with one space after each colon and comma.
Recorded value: {"value": 785, "unit": "mL"}
